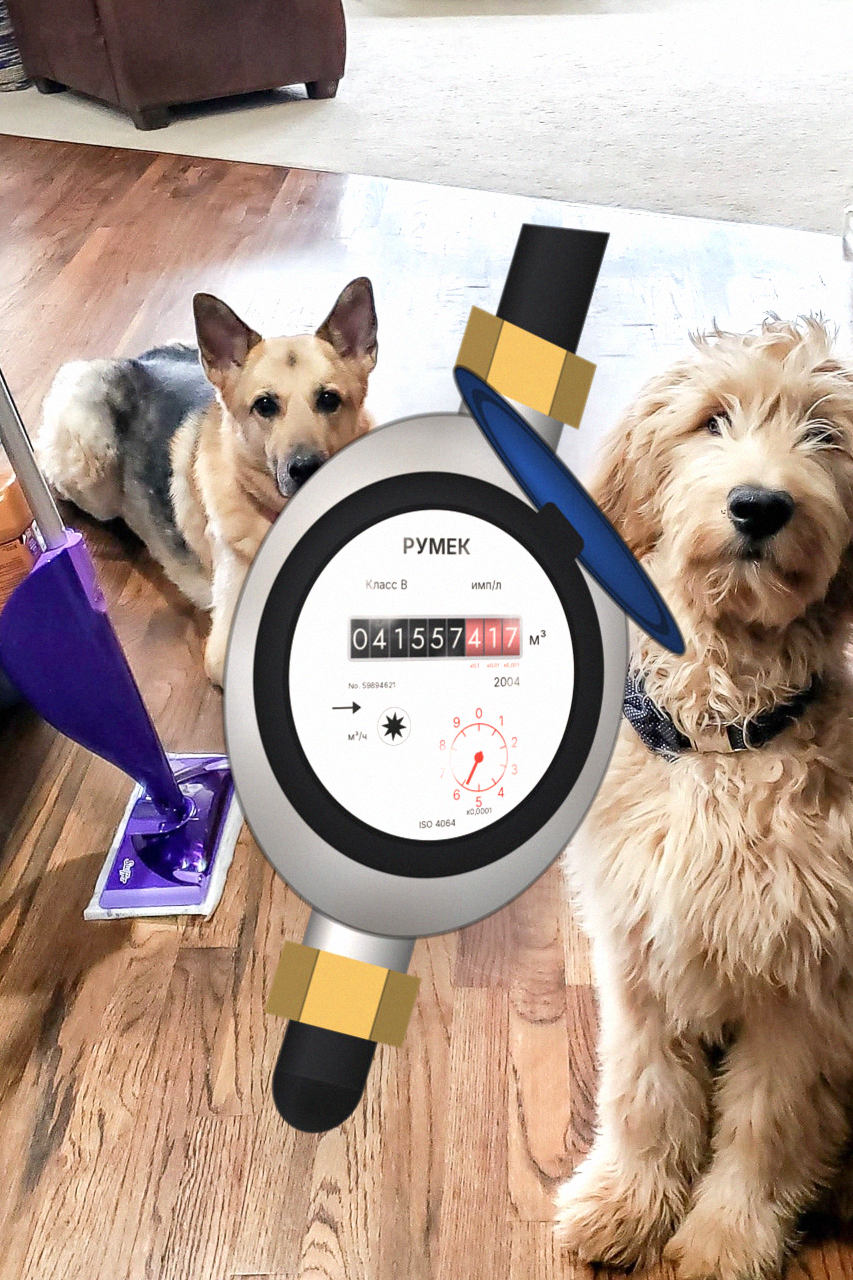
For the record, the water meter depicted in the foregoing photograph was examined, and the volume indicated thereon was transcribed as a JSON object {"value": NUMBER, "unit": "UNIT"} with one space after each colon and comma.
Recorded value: {"value": 41557.4175, "unit": "m³"}
